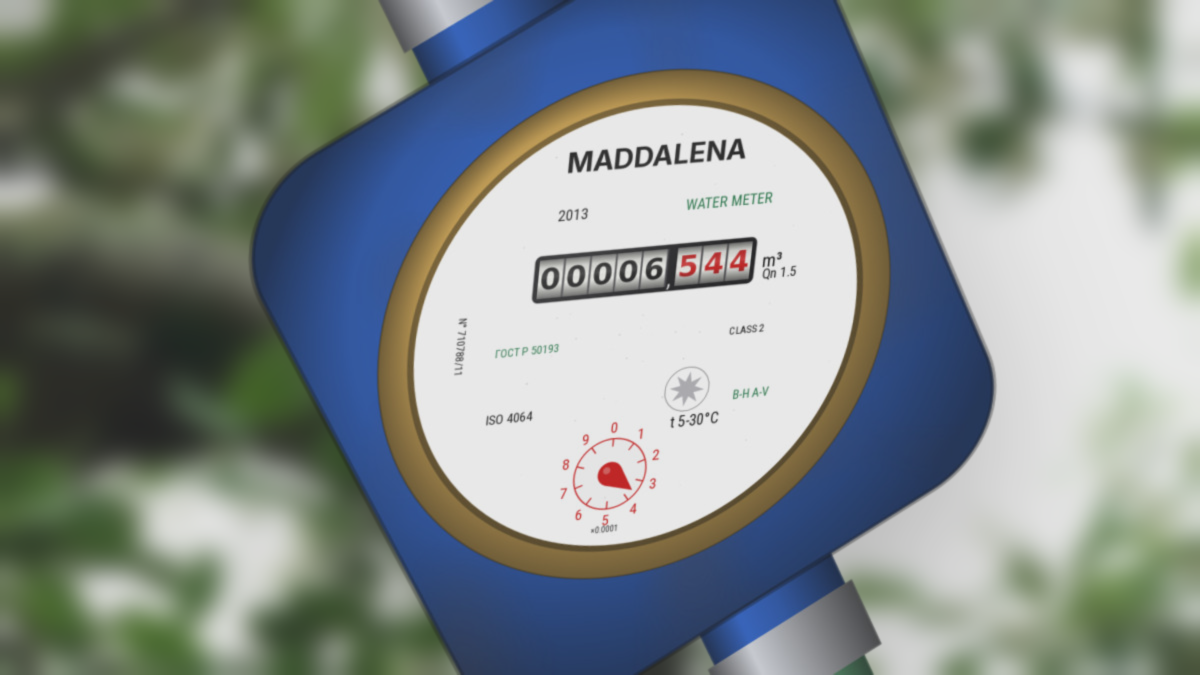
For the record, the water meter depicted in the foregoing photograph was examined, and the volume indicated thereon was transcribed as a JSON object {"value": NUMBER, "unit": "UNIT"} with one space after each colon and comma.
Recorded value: {"value": 6.5443, "unit": "m³"}
